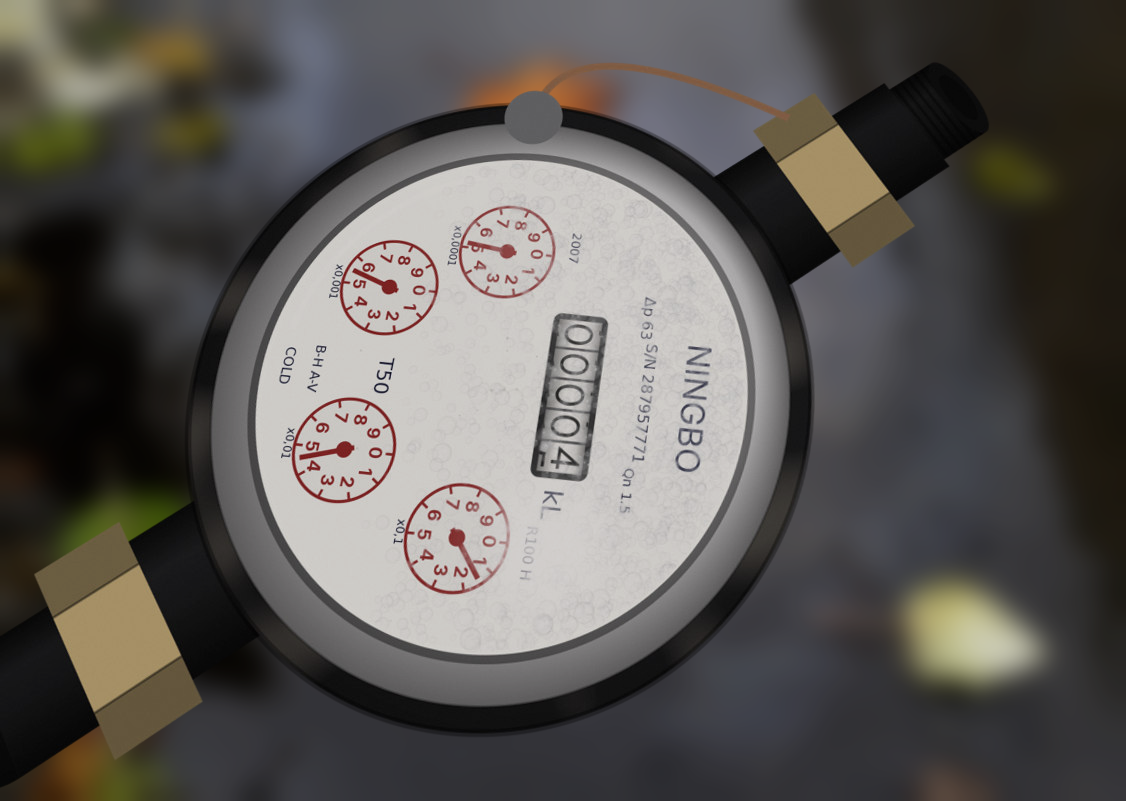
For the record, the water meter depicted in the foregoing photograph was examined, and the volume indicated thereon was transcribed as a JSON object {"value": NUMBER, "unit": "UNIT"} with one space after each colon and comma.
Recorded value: {"value": 4.1455, "unit": "kL"}
